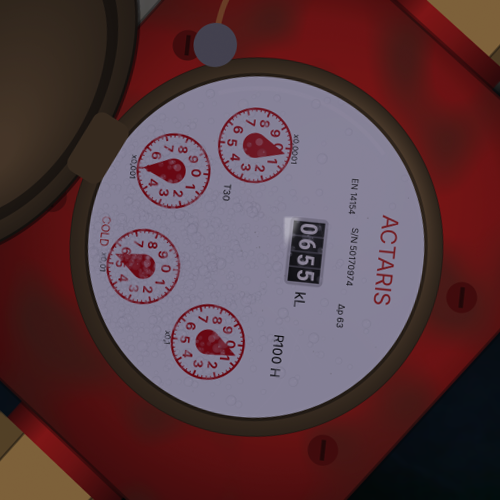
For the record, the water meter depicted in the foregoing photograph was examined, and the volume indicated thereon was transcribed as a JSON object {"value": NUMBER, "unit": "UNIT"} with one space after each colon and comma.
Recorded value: {"value": 655.0550, "unit": "kL"}
